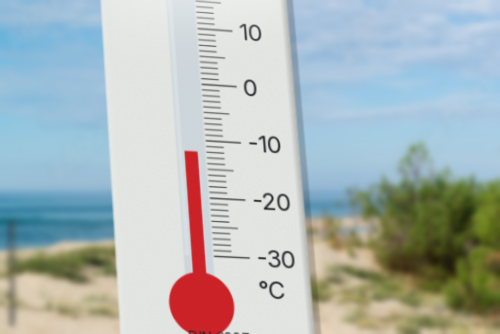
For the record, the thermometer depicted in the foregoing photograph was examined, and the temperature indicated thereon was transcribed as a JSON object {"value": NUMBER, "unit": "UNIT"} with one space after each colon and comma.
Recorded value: {"value": -12, "unit": "°C"}
